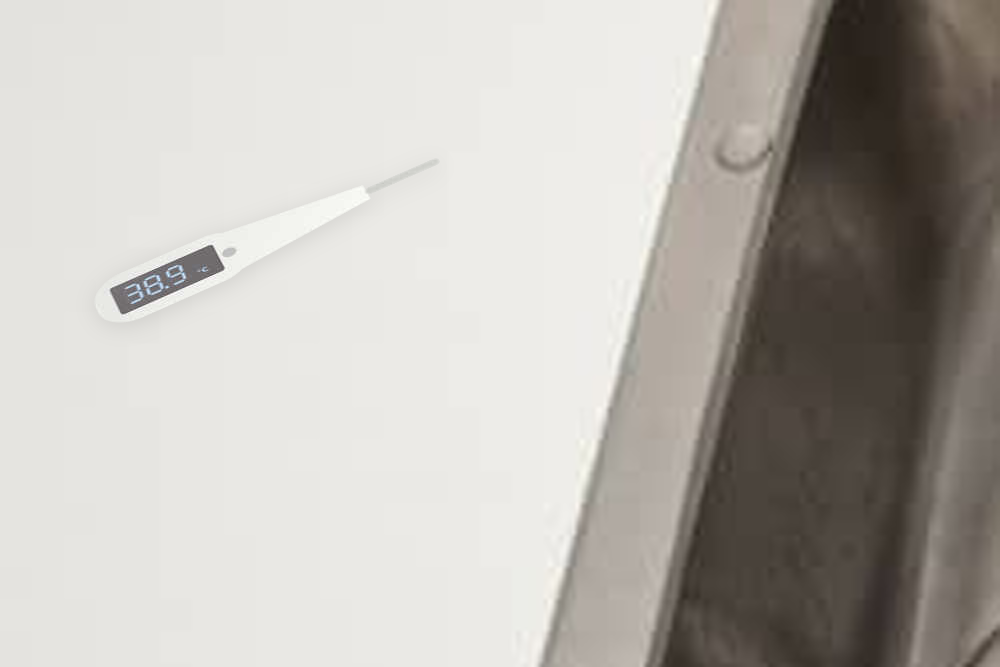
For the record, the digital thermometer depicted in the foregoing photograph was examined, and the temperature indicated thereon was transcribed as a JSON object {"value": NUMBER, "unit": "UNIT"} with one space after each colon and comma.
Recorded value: {"value": 38.9, "unit": "°C"}
